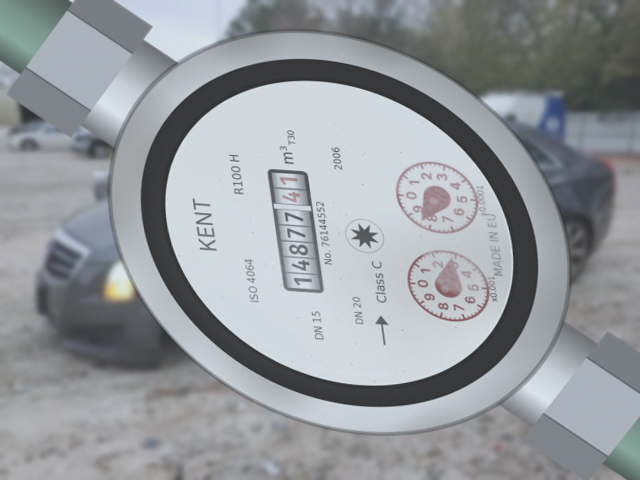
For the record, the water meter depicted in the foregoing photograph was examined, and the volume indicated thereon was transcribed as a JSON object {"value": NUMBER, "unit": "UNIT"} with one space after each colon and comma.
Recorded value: {"value": 14877.4128, "unit": "m³"}
